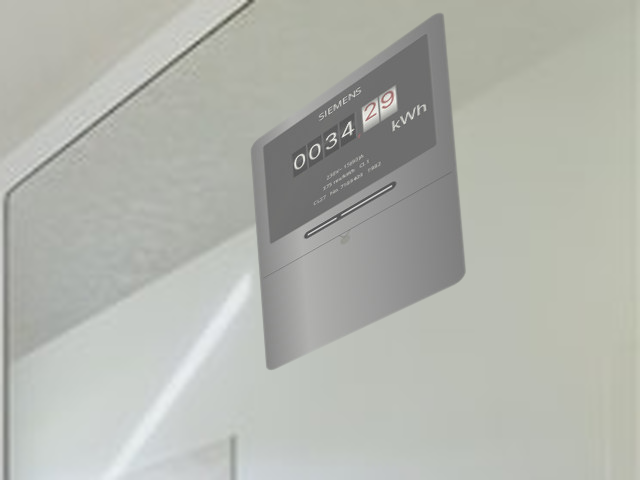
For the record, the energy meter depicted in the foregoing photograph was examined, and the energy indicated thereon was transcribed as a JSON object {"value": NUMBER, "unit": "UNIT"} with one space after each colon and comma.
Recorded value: {"value": 34.29, "unit": "kWh"}
